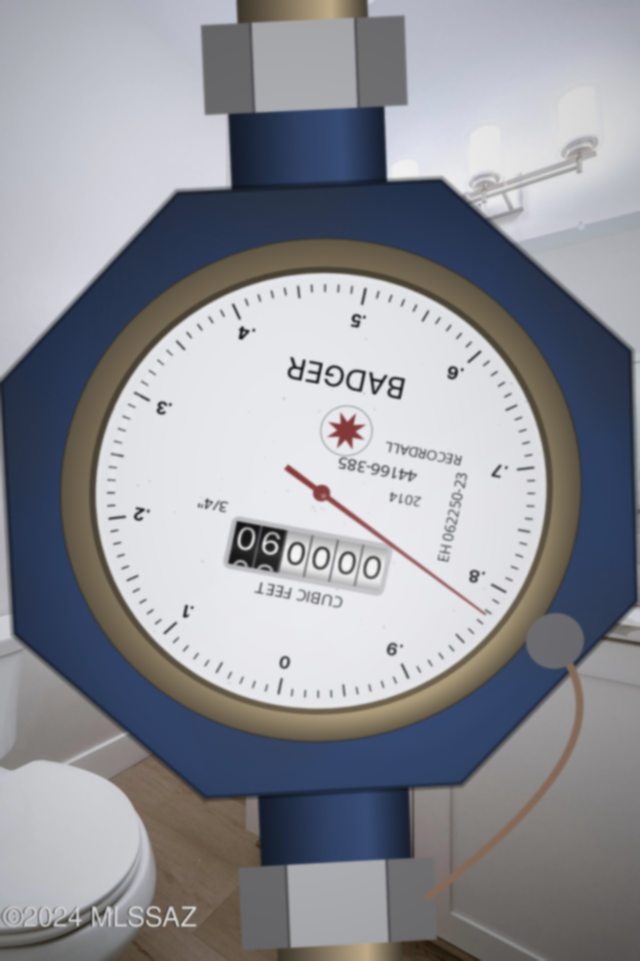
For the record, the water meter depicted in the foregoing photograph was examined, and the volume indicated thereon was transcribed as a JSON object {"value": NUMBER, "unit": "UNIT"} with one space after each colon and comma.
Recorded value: {"value": 89.82, "unit": "ft³"}
